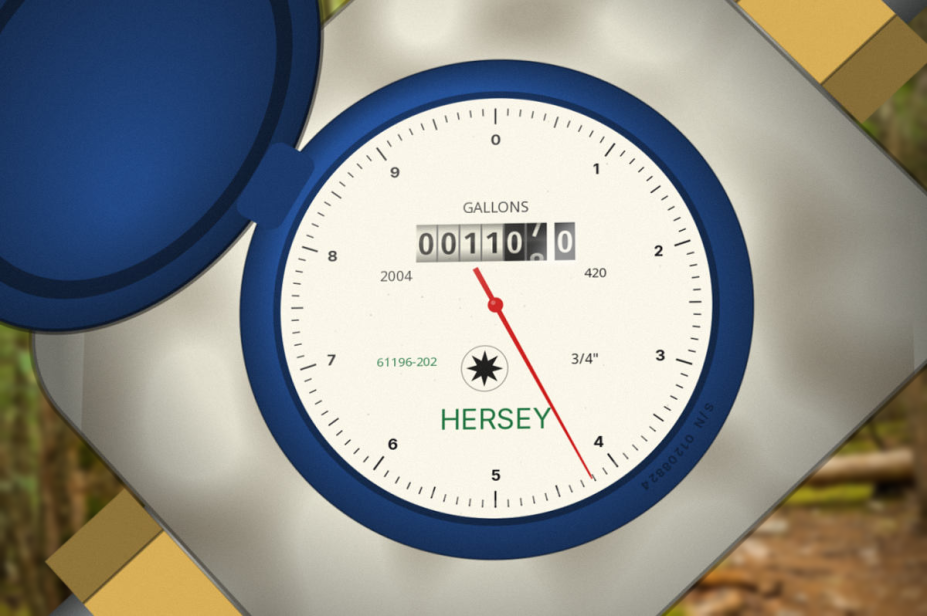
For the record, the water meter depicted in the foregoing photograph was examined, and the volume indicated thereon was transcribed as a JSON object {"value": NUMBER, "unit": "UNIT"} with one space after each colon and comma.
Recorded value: {"value": 11074.2, "unit": "gal"}
